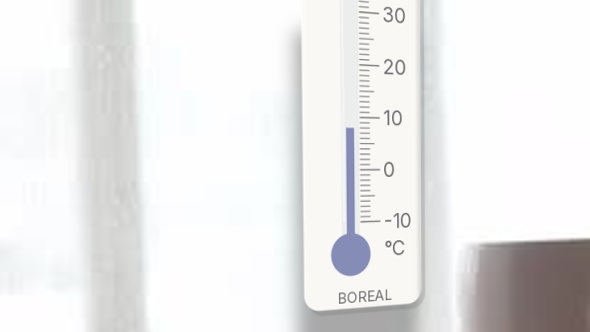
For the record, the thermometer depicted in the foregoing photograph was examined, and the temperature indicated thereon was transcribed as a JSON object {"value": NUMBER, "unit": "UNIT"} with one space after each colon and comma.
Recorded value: {"value": 8, "unit": "°C"}
